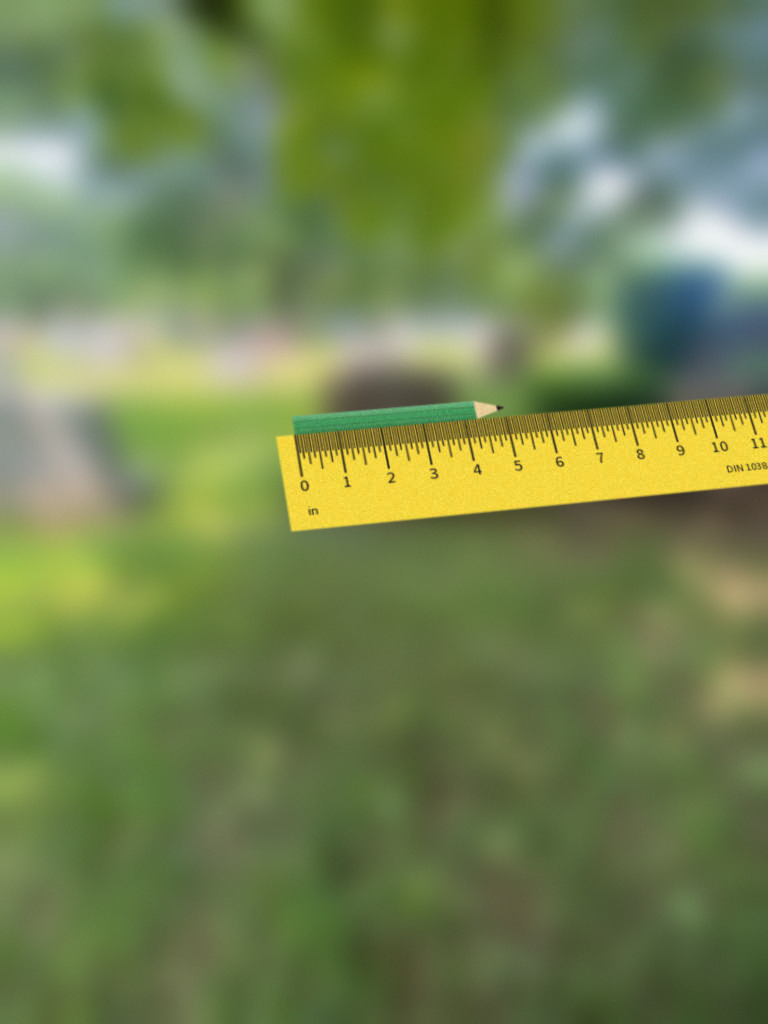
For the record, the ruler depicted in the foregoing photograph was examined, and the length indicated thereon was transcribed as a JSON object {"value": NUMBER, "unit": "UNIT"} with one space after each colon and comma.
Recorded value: {"value": 5, "unit": "in"}
